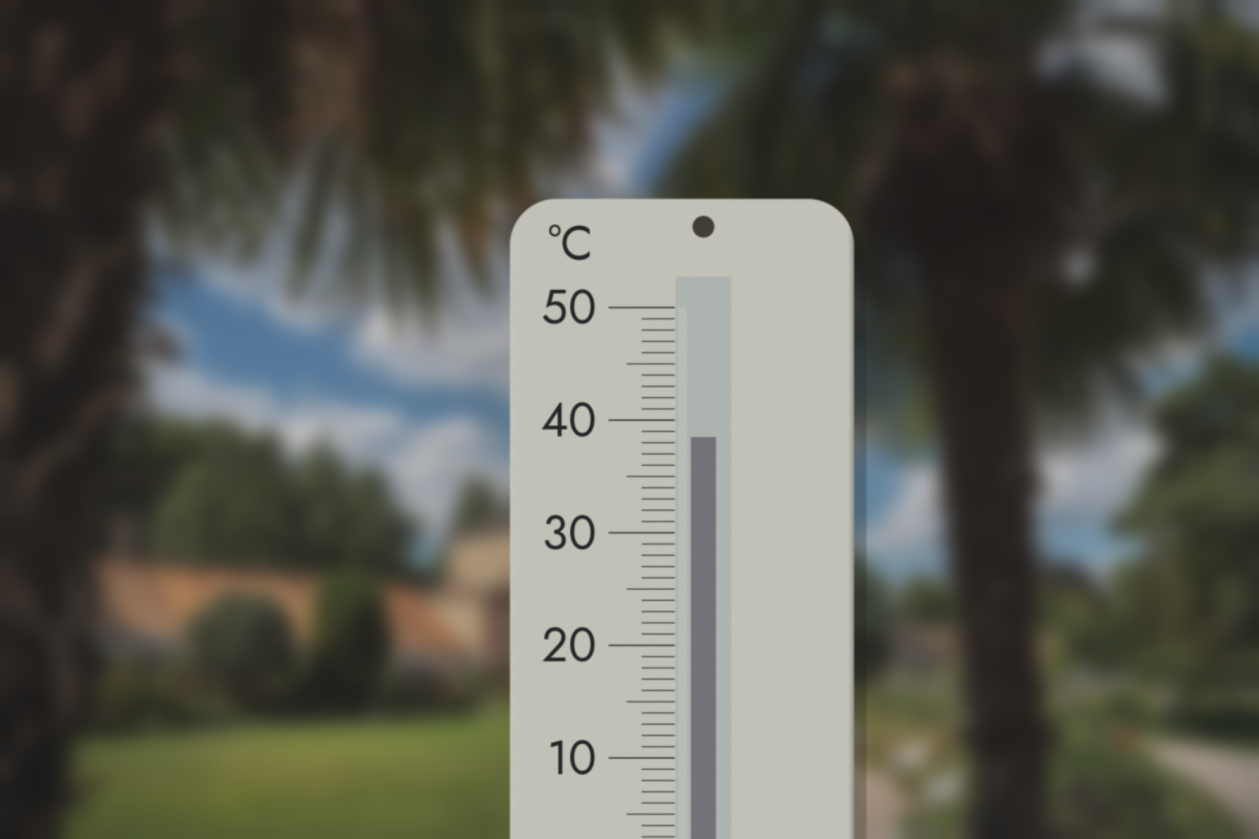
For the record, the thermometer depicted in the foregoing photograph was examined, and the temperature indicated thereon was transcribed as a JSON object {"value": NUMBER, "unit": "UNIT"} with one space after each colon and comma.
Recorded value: {"value": 38.5, "unit": "°C"}
